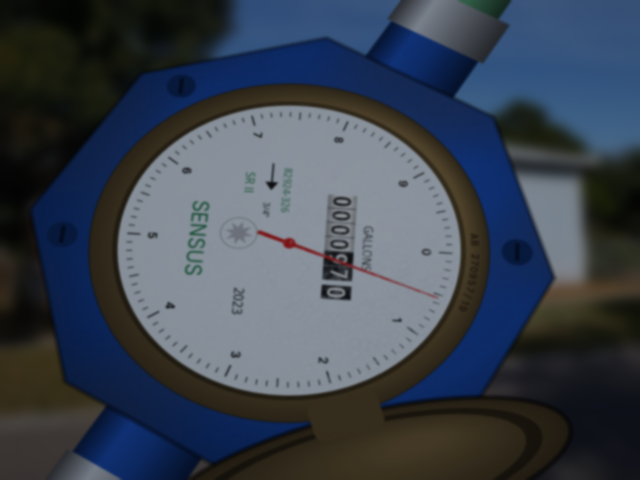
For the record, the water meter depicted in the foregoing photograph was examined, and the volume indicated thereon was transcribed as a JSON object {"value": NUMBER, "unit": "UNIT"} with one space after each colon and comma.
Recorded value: {"value": 970.5, "unit": "gal"}
